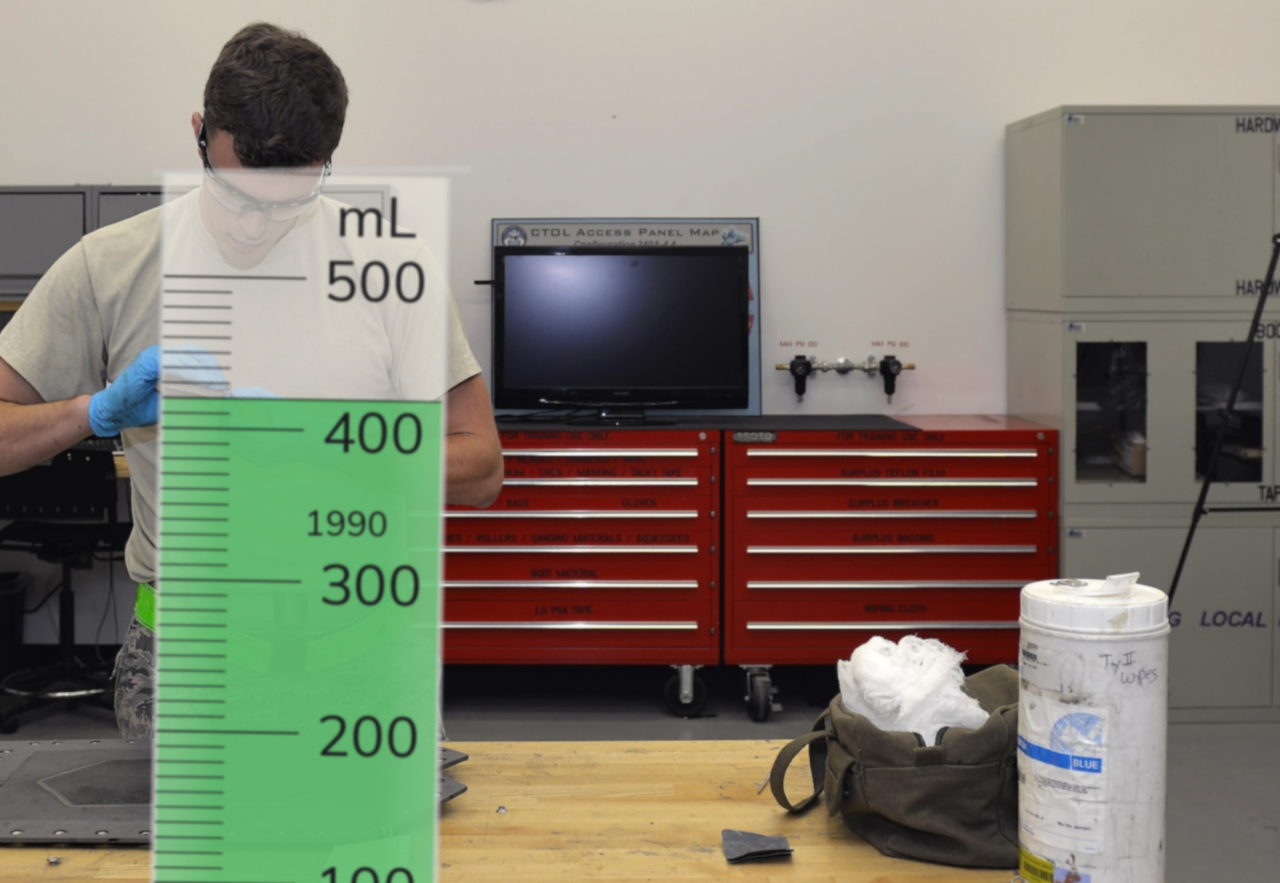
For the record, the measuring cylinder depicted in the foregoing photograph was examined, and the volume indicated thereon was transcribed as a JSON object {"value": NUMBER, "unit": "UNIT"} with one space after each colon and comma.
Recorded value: {"value": 420, "unit": "mL"}
